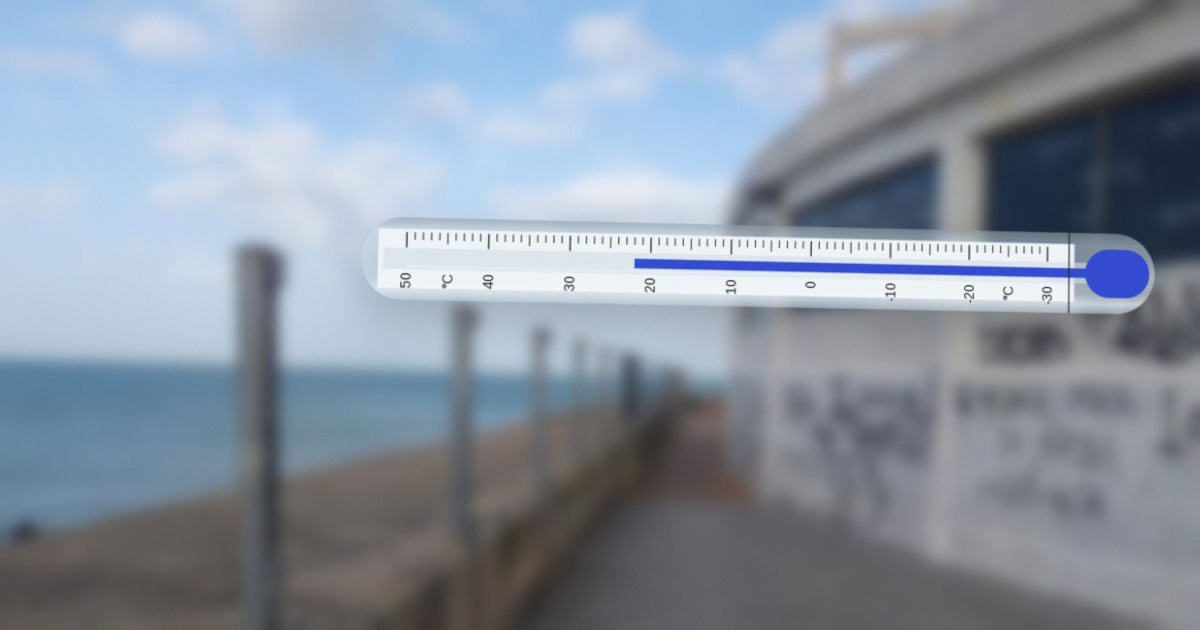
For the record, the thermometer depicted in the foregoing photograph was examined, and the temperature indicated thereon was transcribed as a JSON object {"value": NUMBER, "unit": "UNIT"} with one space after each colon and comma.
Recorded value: {"value": 22, "unit": "°C"}
